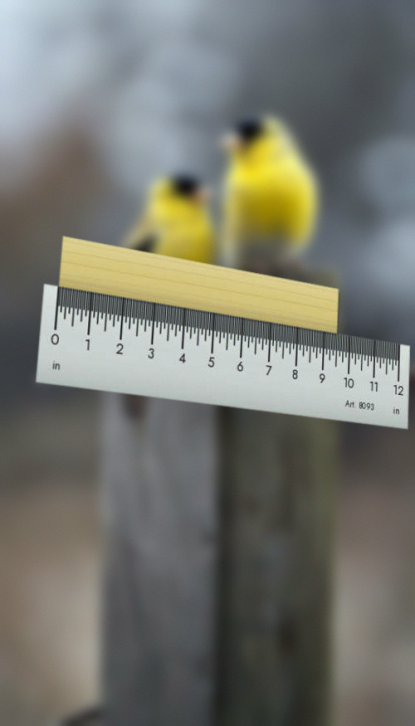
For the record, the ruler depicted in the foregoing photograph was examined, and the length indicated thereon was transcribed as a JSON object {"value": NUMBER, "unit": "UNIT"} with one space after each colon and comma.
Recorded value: {"value": 9.5, "unit": "in"}
